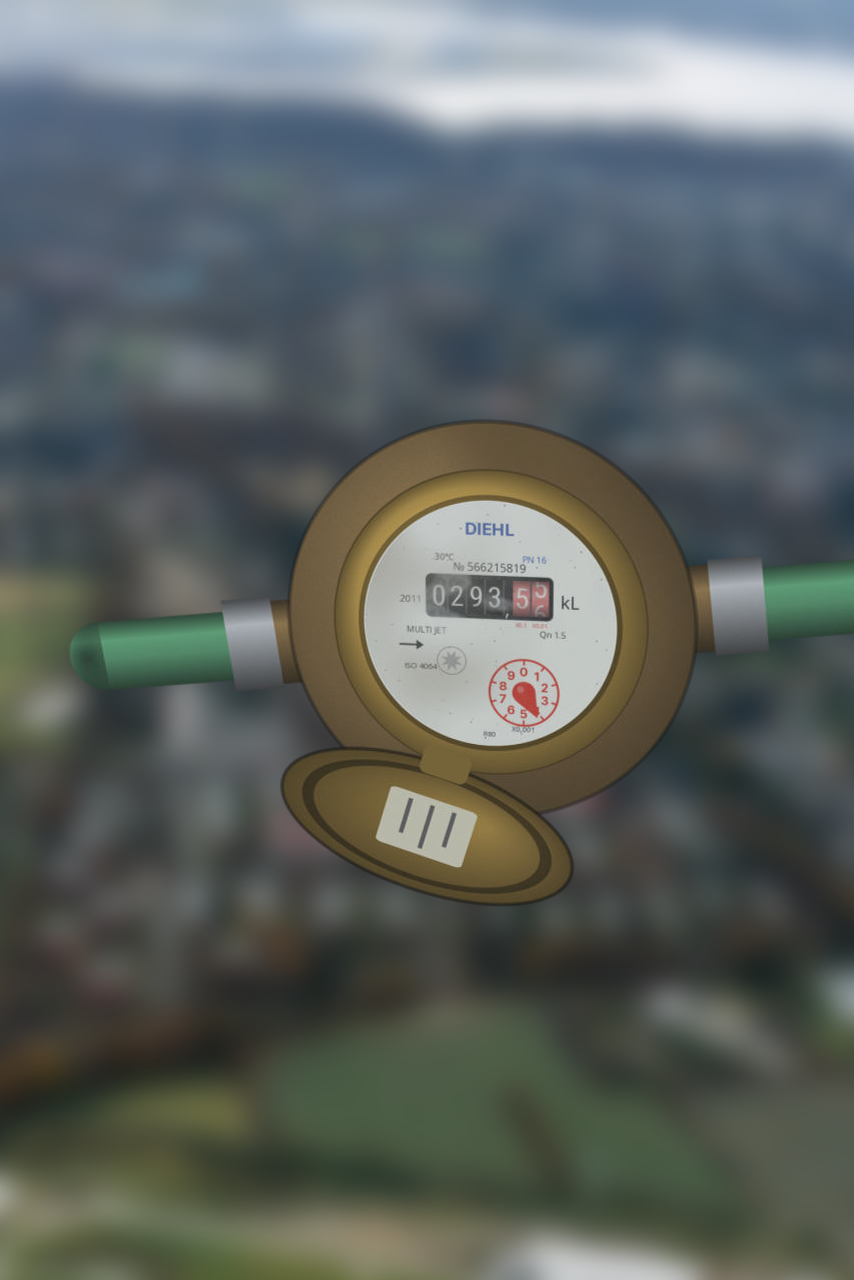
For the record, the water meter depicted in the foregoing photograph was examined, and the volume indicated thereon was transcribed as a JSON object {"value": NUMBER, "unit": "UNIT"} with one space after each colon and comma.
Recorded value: {"value": 293.554, "unit": "kL"}
